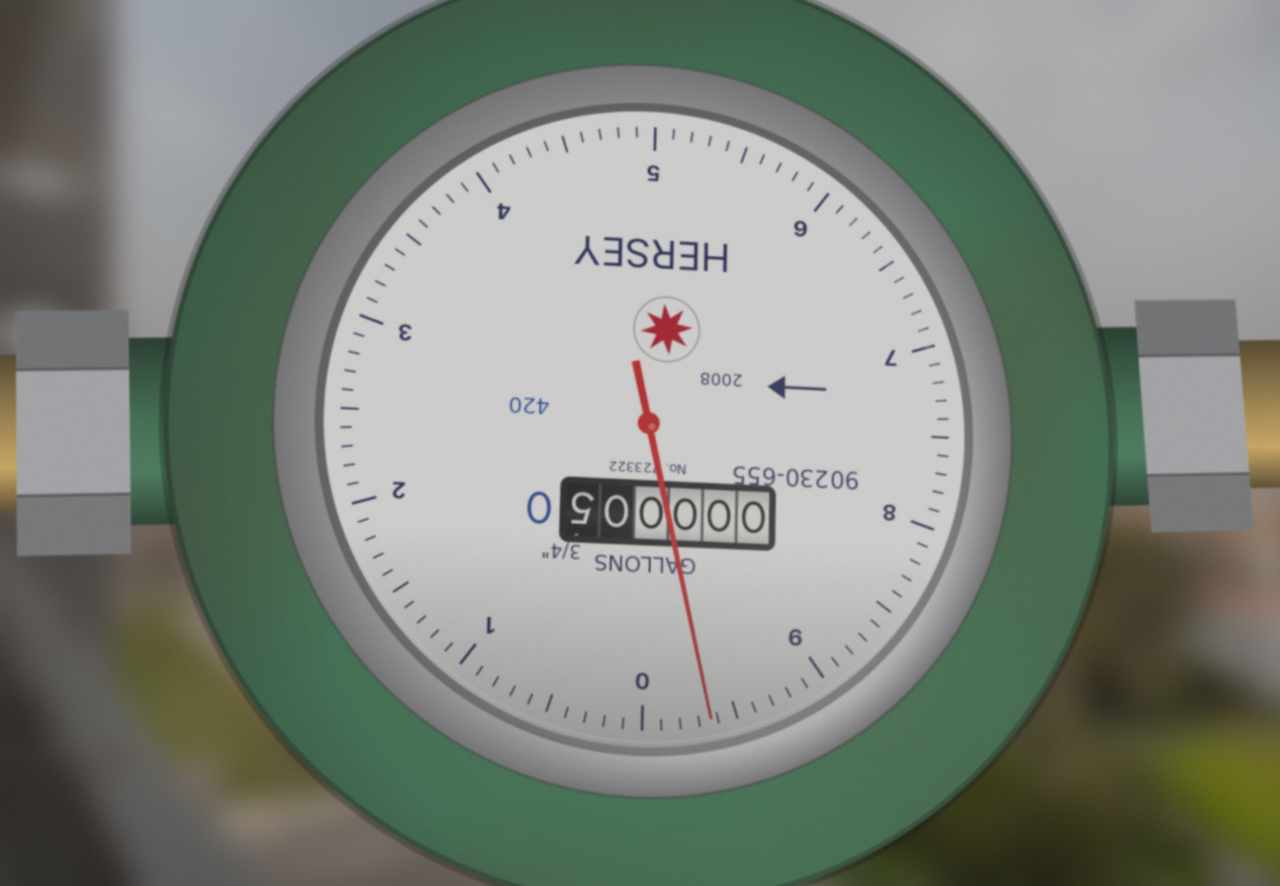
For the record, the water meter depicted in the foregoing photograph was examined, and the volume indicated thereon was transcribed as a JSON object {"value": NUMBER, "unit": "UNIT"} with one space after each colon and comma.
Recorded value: {"value": 49.6, "unit": "gal"}
